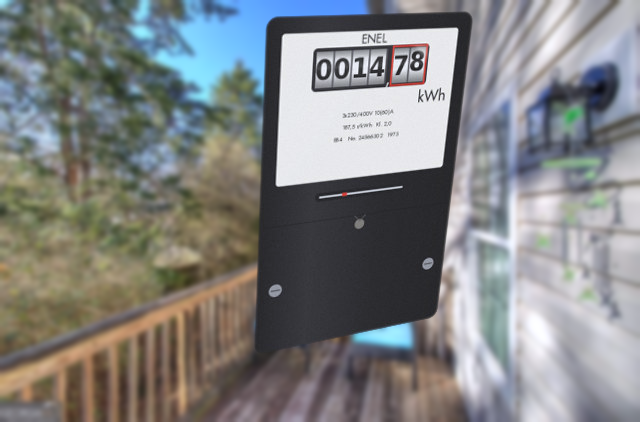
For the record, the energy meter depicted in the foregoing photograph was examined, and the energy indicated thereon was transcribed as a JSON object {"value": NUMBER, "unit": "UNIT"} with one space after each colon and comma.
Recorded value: {"value": 14.78, "unit": "kWh"}
